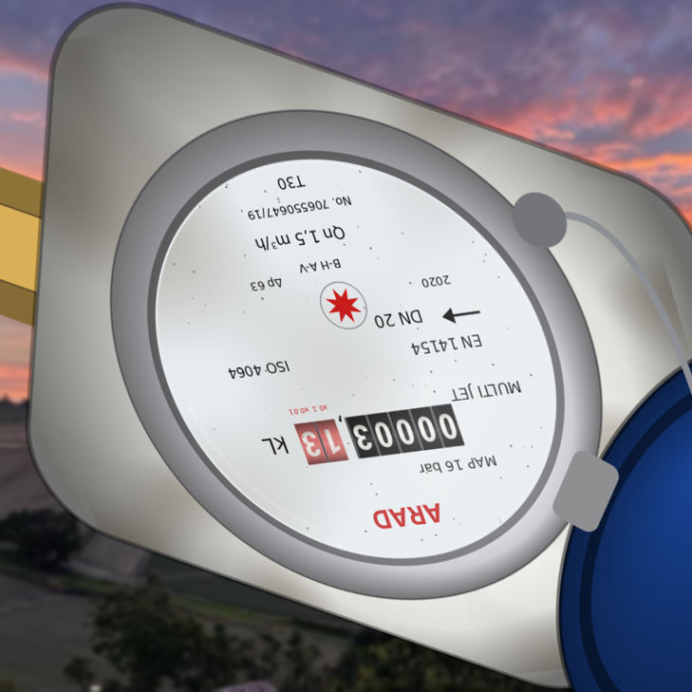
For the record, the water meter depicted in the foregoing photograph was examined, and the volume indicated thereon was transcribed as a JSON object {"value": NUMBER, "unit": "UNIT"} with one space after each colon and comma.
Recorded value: {"value": 3.13, "unit": "kL"}
